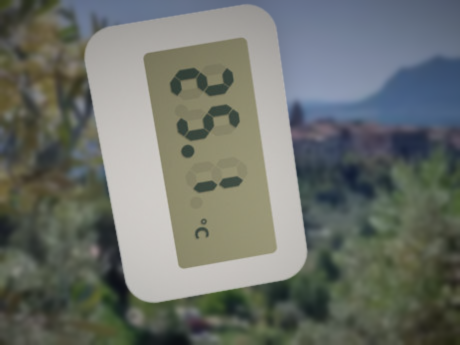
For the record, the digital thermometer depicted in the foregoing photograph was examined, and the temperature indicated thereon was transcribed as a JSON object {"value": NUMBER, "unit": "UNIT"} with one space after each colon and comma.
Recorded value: {"value": 25.1, "unit": "°C"}
